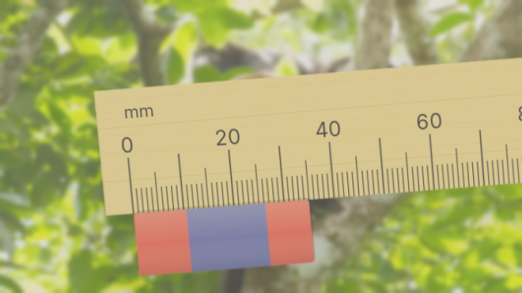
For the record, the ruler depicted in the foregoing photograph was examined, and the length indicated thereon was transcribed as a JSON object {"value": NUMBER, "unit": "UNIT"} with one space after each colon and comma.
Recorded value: {"value": 35, "unit": "mm"}
